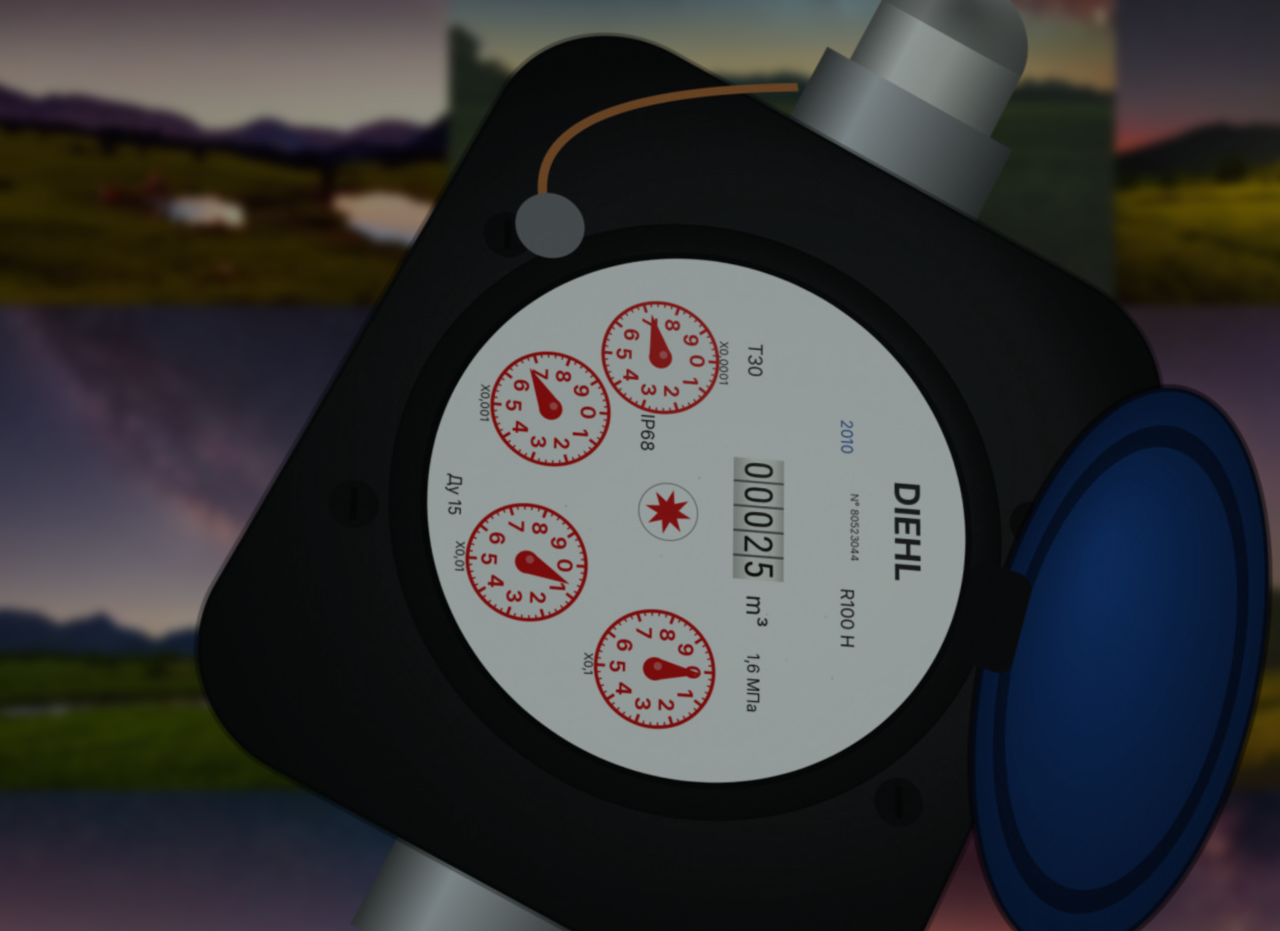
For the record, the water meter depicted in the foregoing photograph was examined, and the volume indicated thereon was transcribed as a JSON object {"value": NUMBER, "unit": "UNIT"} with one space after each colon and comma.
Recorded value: {"value": 25.0067, "unit": "m³"}
